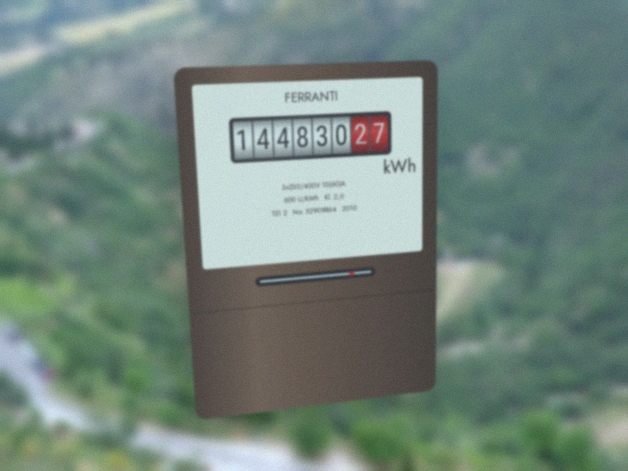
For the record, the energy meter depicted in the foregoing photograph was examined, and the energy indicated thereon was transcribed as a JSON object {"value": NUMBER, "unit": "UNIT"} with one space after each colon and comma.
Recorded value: {"value": 144830.27, "unit": "kWh"}
